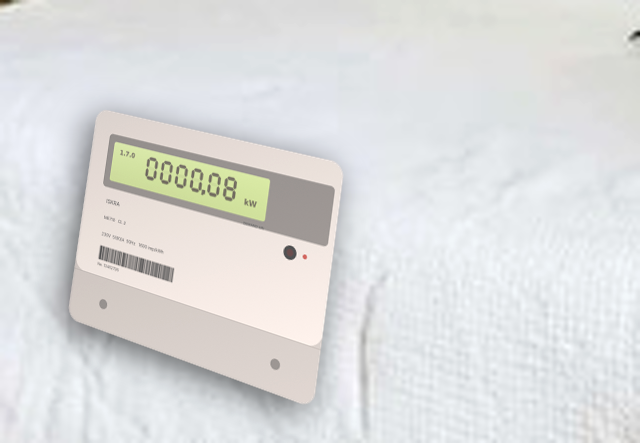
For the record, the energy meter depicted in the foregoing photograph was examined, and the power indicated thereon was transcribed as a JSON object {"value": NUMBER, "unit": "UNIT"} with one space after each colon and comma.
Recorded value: {"value": 0.08, "unit": "kW"}
